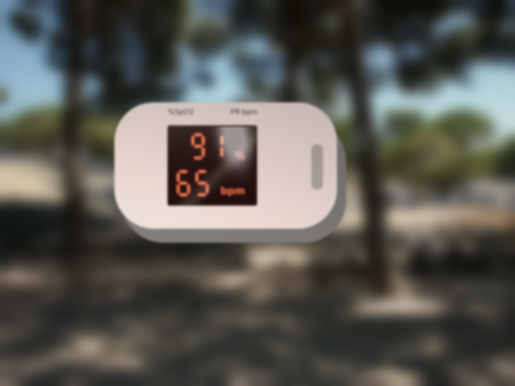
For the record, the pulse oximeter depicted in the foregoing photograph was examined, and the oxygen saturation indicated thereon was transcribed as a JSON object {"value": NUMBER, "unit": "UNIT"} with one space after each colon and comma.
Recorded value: {"value": 91, "unit": "%"}
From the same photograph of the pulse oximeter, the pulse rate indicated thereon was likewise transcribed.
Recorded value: {"value": 65, "unit": "bpm"}
